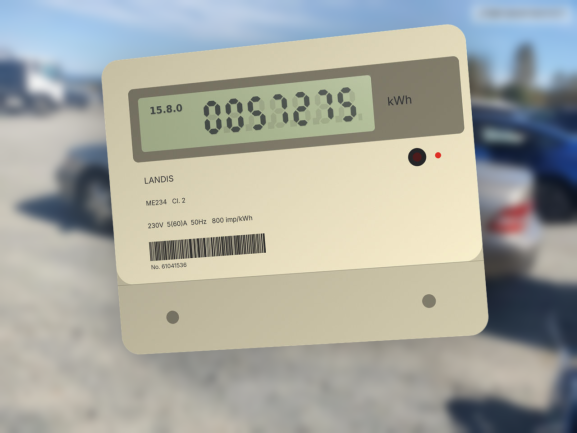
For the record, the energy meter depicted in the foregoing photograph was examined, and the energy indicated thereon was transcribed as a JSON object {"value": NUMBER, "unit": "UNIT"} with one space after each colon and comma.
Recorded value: {"value": 57275, "unit": "kWh"}
